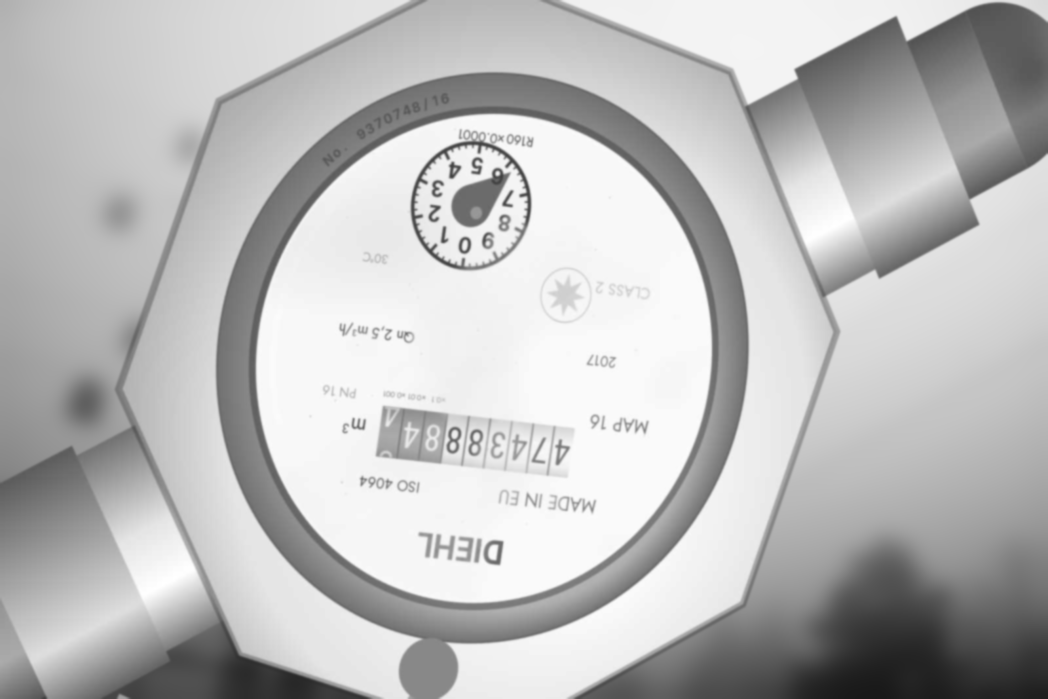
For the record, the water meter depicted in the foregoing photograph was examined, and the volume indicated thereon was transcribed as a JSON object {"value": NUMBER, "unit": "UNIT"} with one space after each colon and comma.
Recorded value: {"value": 474388.8436, "unit": "m³"}
